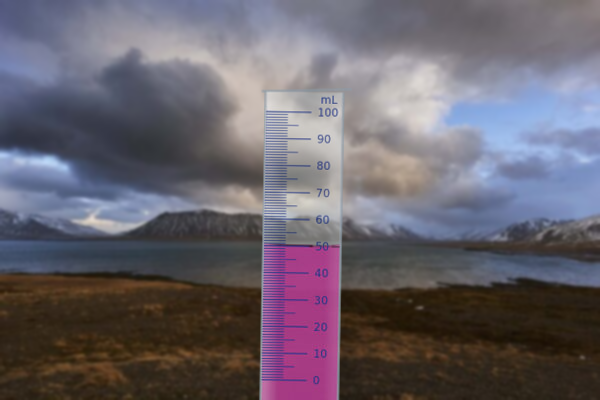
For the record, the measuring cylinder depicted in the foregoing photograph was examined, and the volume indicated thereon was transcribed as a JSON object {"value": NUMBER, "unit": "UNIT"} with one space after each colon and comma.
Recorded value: {"value": 50, "unit": "mL"}
